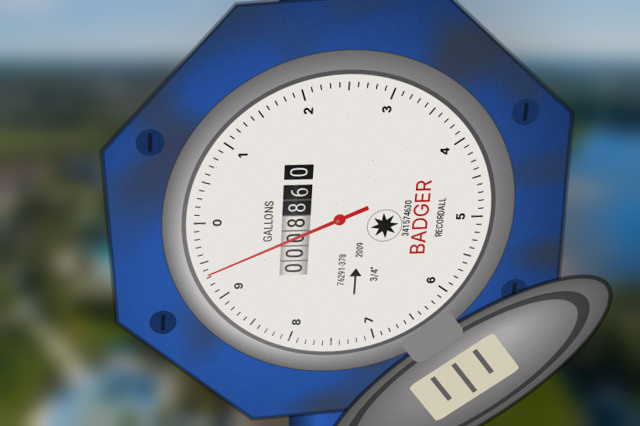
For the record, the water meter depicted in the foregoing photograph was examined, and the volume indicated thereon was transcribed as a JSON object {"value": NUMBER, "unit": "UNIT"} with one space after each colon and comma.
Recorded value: {"value": 8859.3, "unit": "gal"}
